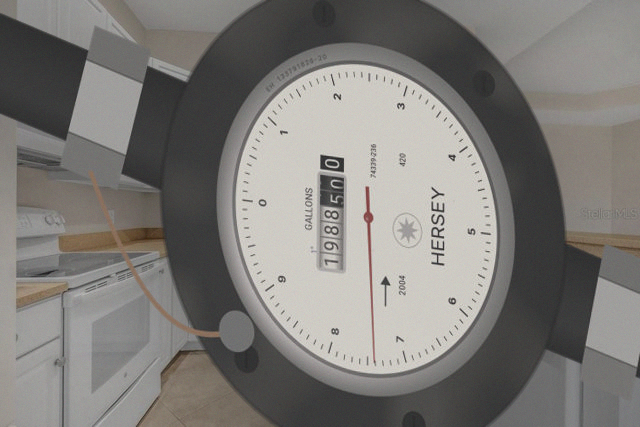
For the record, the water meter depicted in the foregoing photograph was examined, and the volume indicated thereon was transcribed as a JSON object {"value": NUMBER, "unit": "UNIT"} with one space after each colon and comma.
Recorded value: {"value": 1988497.4, "unit": "gal"}
